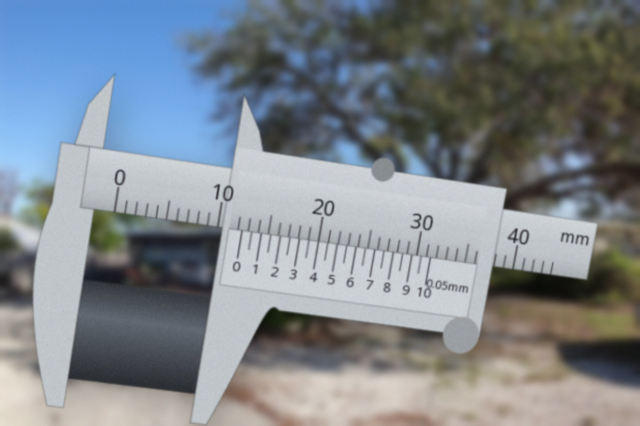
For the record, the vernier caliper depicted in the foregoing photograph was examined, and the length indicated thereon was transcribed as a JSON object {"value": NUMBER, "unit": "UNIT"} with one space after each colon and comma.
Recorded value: {"value": 12.4, "unit": "mm"}
